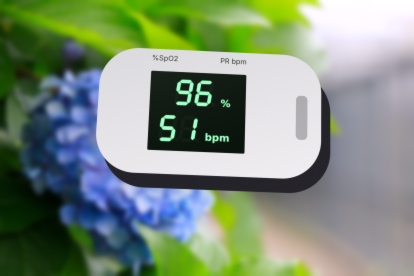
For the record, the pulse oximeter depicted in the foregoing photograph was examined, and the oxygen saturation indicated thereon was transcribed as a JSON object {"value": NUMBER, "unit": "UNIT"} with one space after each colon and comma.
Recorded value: {"value": 96, "unit": "%"}
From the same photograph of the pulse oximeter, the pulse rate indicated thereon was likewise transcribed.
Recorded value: {"value": 51, "unit": "bpm"}
